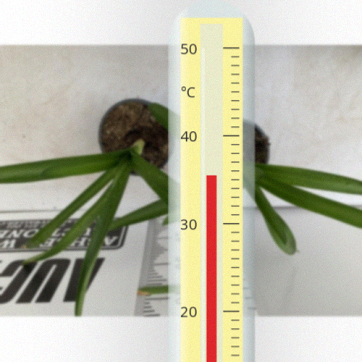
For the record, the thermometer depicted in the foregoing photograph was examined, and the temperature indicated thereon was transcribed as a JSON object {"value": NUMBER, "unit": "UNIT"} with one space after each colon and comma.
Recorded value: {"value": 35.5, "unit": "°C"}
